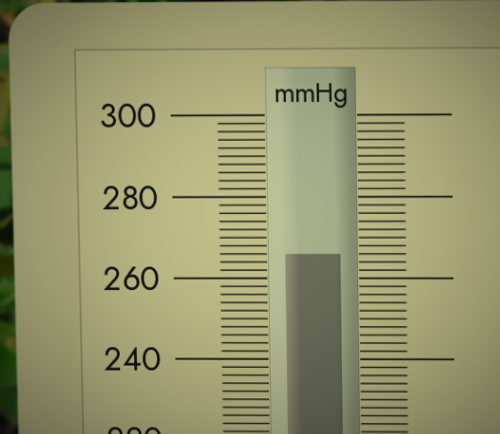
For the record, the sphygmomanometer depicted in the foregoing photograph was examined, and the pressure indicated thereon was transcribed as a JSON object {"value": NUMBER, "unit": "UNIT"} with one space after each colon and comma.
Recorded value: {"value": 266, "unit": "mmHg"}
